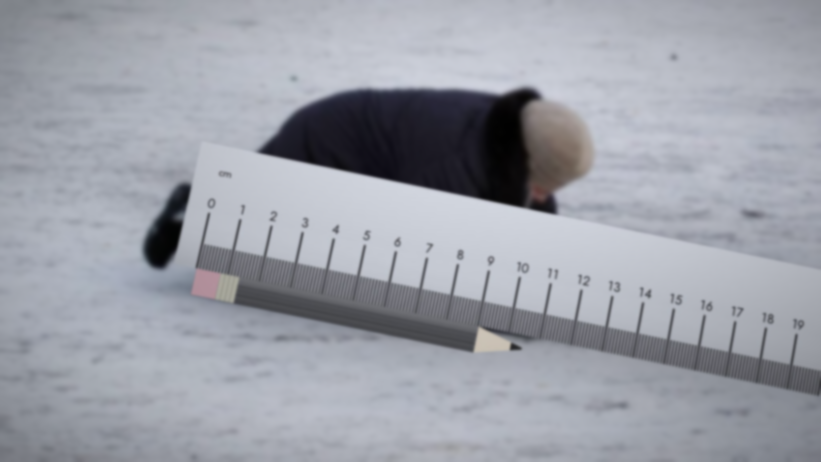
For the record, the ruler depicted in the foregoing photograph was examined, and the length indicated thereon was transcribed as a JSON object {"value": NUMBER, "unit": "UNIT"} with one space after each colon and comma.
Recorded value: {"value": 10.5, "unit": "cm"}
